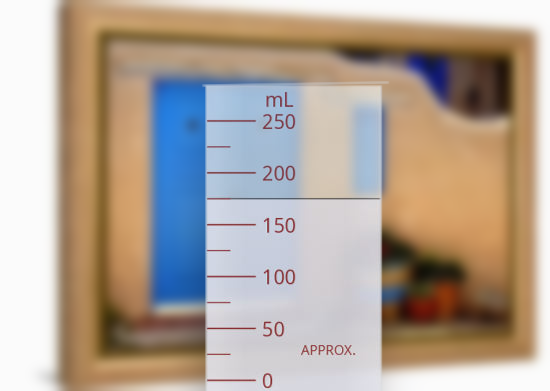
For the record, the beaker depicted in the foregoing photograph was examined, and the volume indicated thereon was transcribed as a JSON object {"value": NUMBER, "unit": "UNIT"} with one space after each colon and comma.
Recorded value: {"value": 175, "unit": "mL"}
